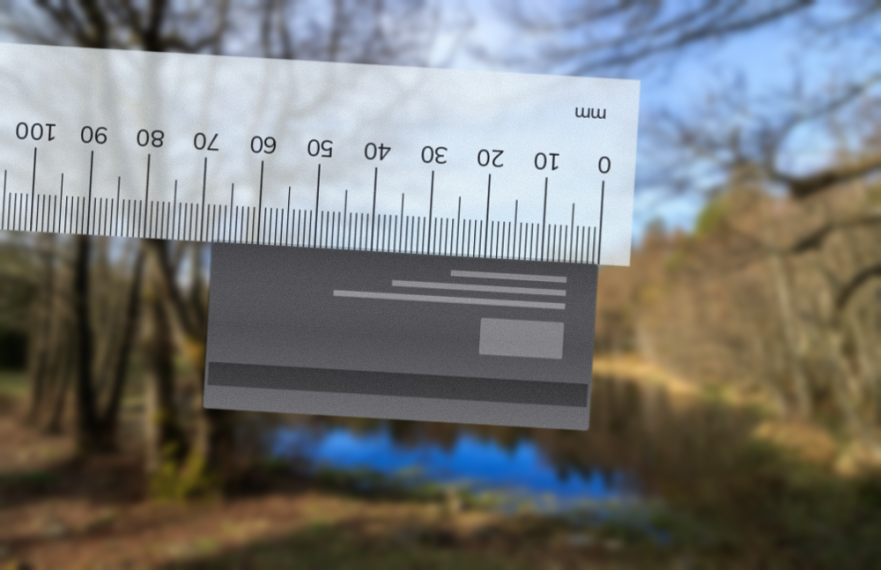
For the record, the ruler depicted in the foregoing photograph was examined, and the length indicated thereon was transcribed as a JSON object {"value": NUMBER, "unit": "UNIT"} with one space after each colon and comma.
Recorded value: {"value": 68, "unit": "mm"}
